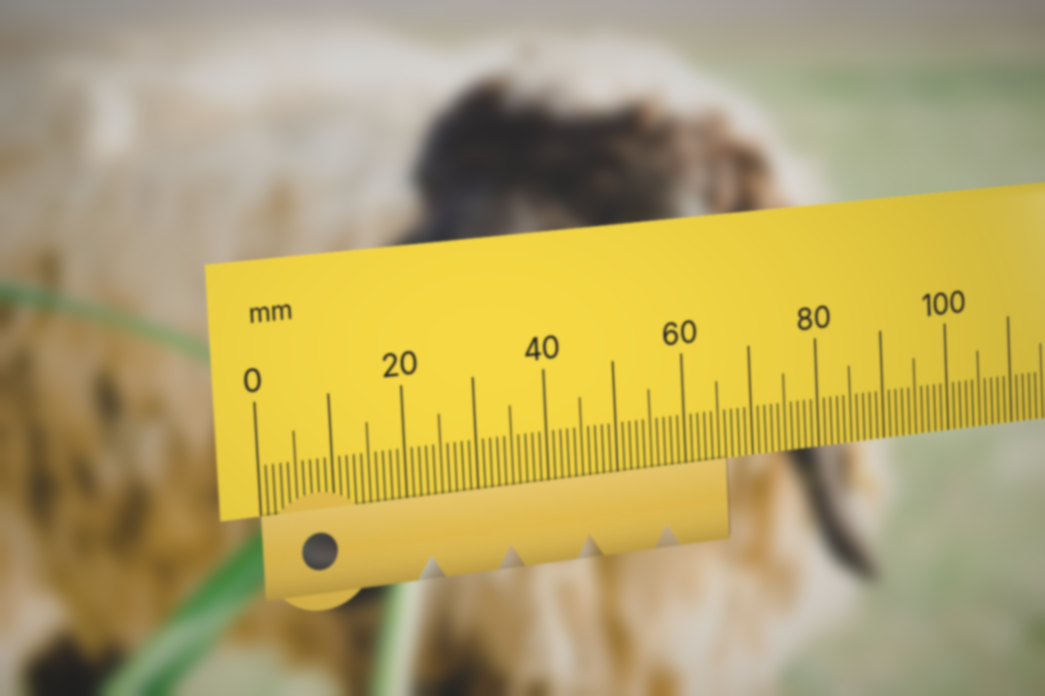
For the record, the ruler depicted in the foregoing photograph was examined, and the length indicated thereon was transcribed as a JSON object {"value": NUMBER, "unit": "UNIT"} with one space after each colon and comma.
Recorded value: {"value": 66, "unit": "mm"}
